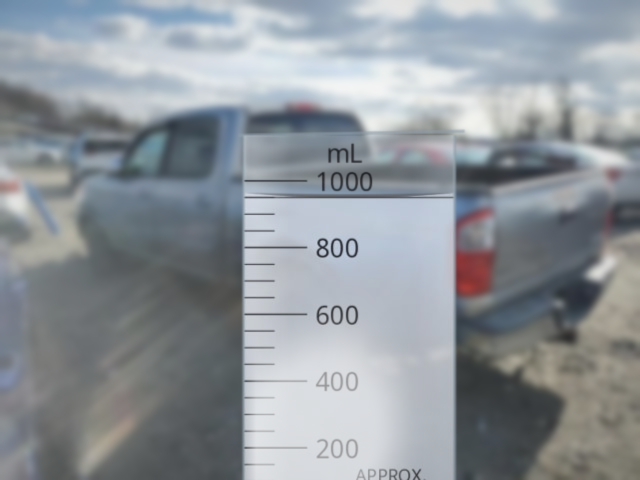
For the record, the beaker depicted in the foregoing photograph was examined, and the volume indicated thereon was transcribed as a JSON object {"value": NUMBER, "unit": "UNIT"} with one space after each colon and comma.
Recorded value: {"value": 950, "unit": "mL"}
